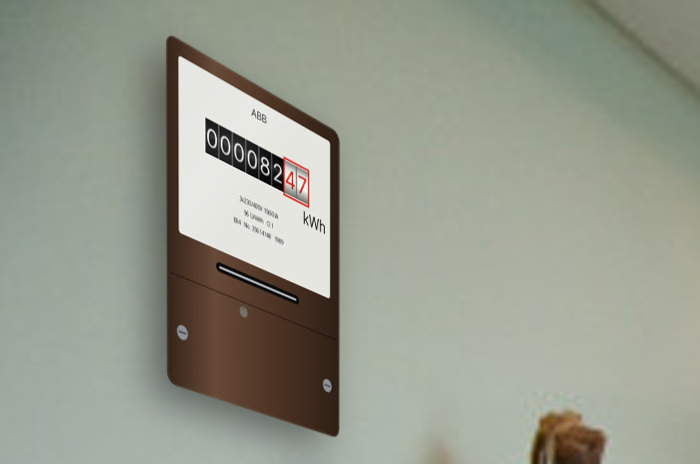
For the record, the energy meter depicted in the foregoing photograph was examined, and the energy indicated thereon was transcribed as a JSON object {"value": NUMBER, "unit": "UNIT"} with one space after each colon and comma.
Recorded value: {"value": 82.47, "unit": "kWh"}
